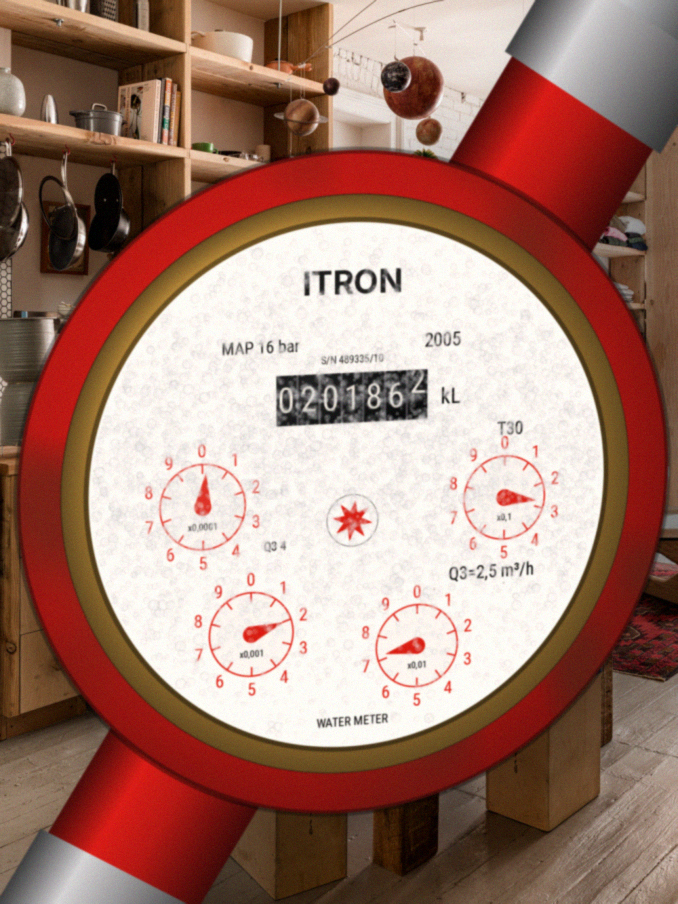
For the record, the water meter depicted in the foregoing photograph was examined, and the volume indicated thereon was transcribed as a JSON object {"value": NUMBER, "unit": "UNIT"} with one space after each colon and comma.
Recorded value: {"value": 201862.2720, "unit": "kL"}
